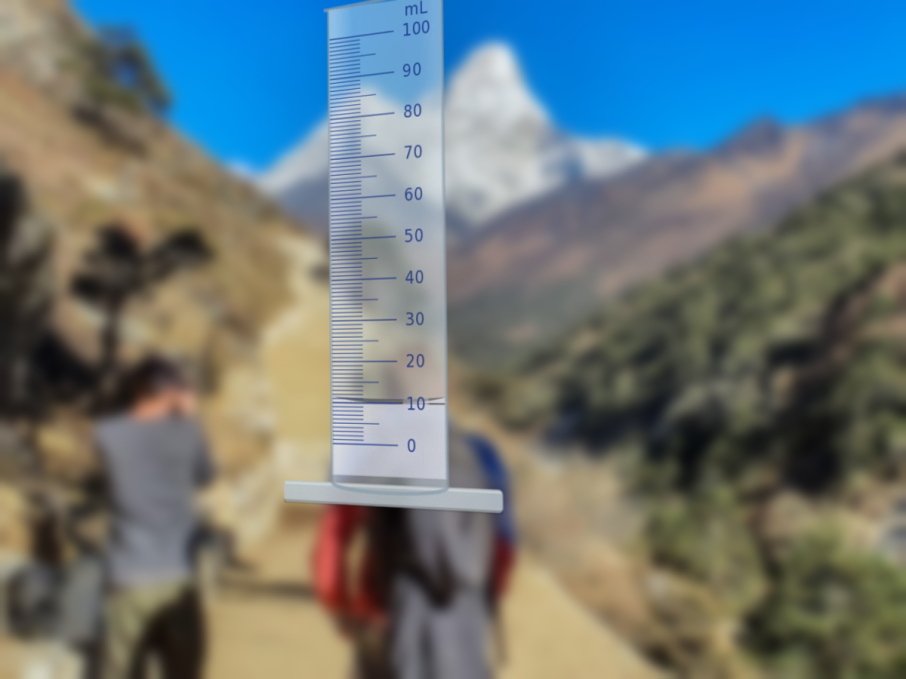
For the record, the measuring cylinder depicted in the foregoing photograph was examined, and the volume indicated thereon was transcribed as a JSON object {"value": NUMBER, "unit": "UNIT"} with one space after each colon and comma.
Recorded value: {"value": 10, "unit": "mL"}
